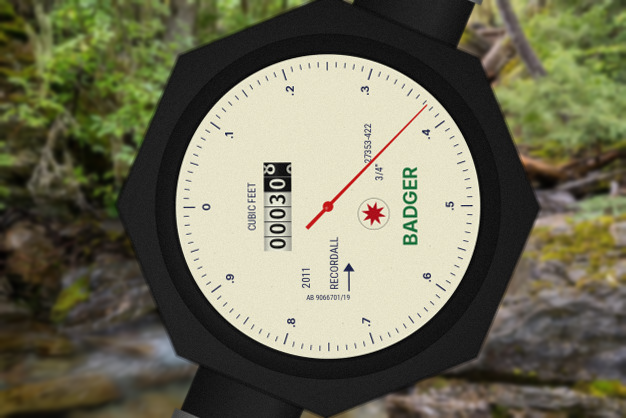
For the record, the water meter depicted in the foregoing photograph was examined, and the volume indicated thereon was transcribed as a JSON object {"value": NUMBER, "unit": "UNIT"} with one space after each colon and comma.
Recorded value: {"value": 308.37, "unit": "ft³"}
